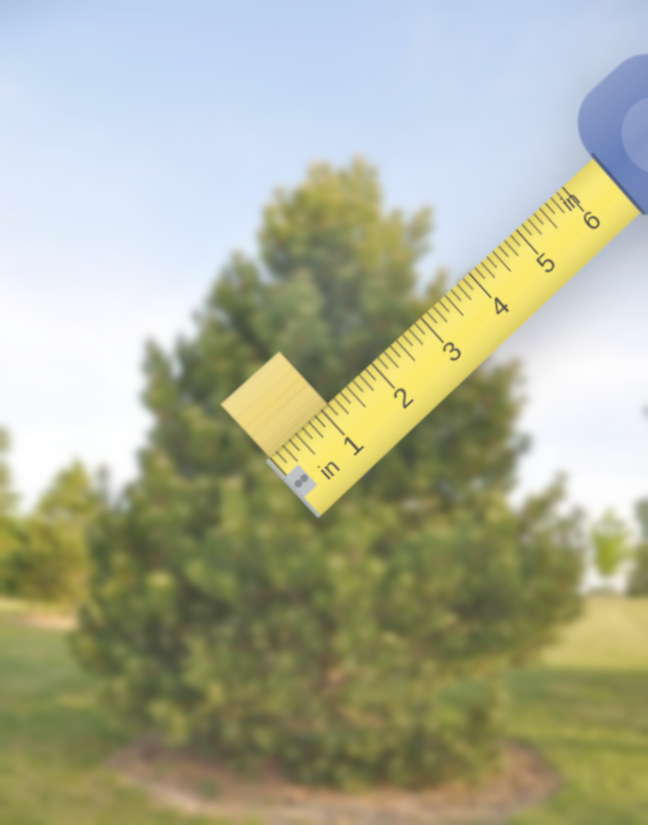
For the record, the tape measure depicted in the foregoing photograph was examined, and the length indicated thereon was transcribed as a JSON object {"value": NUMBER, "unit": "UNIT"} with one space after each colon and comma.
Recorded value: {"value": 1.125, "unit": "in"}
